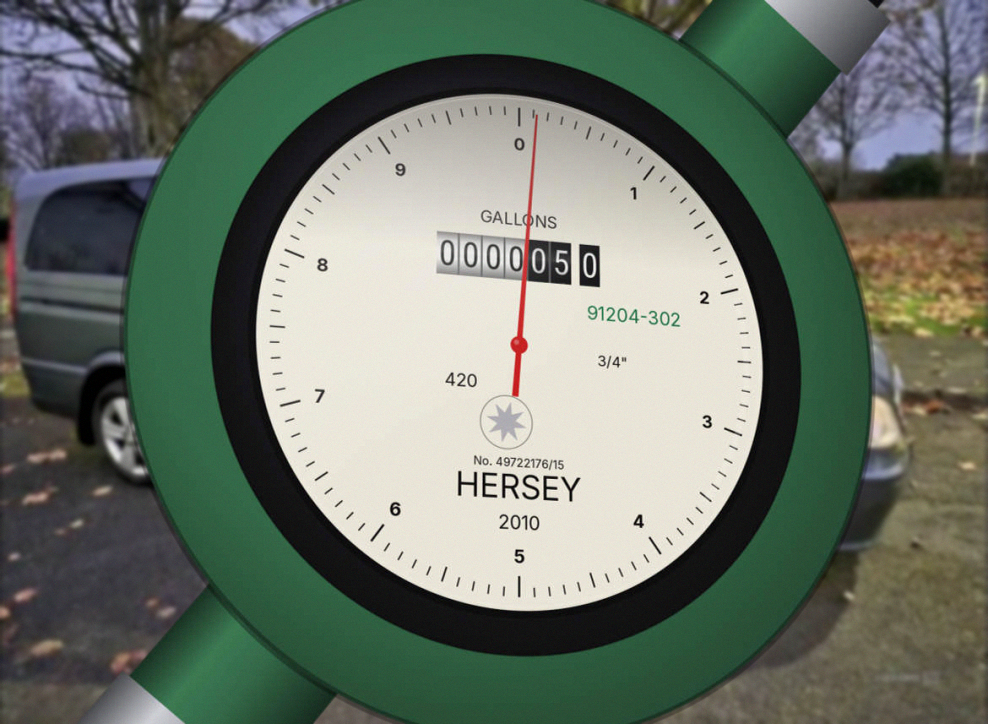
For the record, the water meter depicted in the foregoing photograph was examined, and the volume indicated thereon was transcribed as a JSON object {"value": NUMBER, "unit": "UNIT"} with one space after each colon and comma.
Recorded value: {"value": 50.1, "unit": "gal"}
